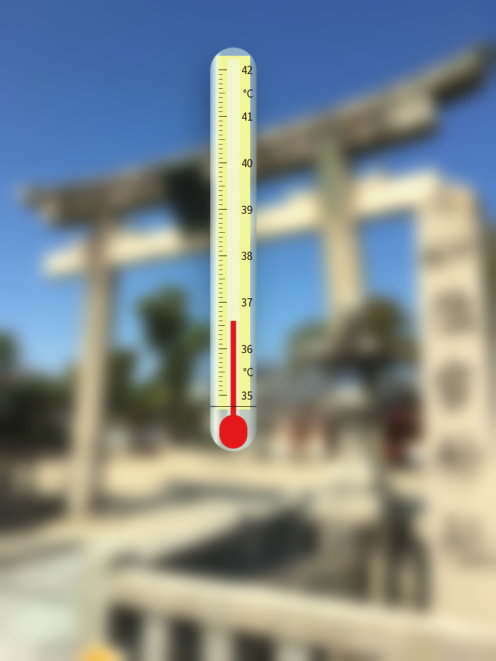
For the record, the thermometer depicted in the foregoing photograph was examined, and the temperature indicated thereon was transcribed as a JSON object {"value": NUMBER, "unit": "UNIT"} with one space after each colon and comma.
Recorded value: {"value": 36.6, "unit": "°C"}
